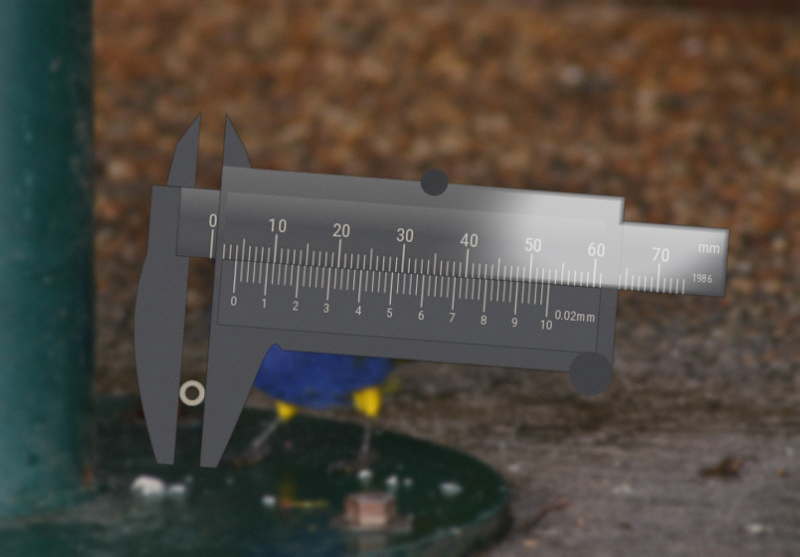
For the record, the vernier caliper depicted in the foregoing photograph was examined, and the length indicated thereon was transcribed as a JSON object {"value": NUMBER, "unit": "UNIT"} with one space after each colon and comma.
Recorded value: {"value": 4.0, "unit": "mm"}
